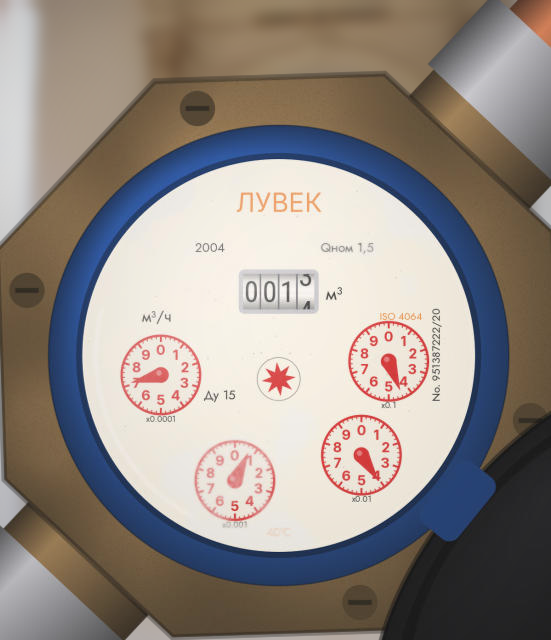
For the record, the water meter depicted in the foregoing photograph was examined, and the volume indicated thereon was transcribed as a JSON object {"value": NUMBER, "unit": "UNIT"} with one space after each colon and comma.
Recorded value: {"value": 13.4407, "unit": "m³"}
